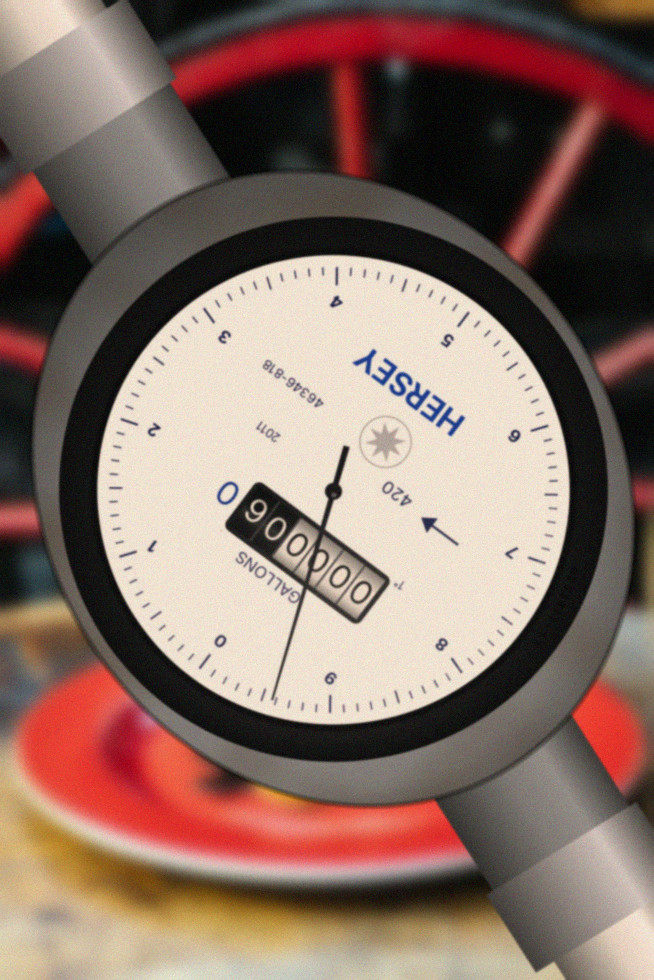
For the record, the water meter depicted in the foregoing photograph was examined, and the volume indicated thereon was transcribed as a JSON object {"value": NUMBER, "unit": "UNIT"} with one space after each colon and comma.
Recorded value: {"value": 59.4, "unit": "gal"}
